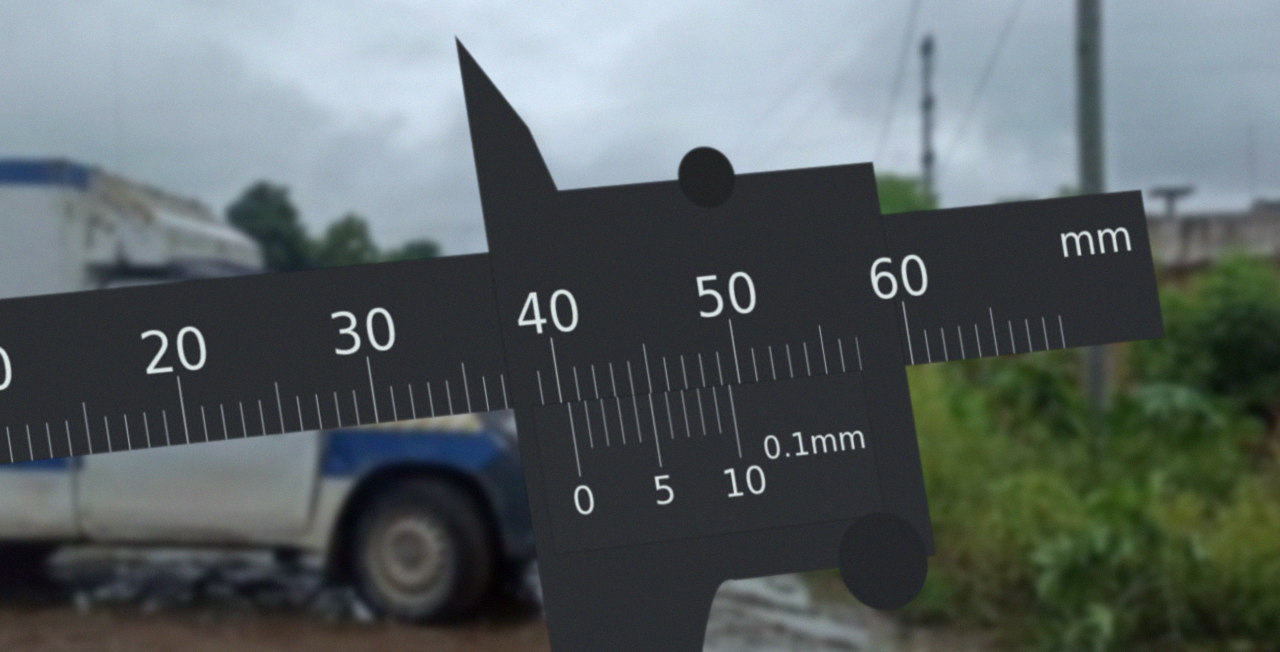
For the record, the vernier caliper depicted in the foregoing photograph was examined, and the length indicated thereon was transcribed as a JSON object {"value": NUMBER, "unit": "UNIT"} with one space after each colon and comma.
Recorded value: {"value": 40.4, "unit": "mm"}
